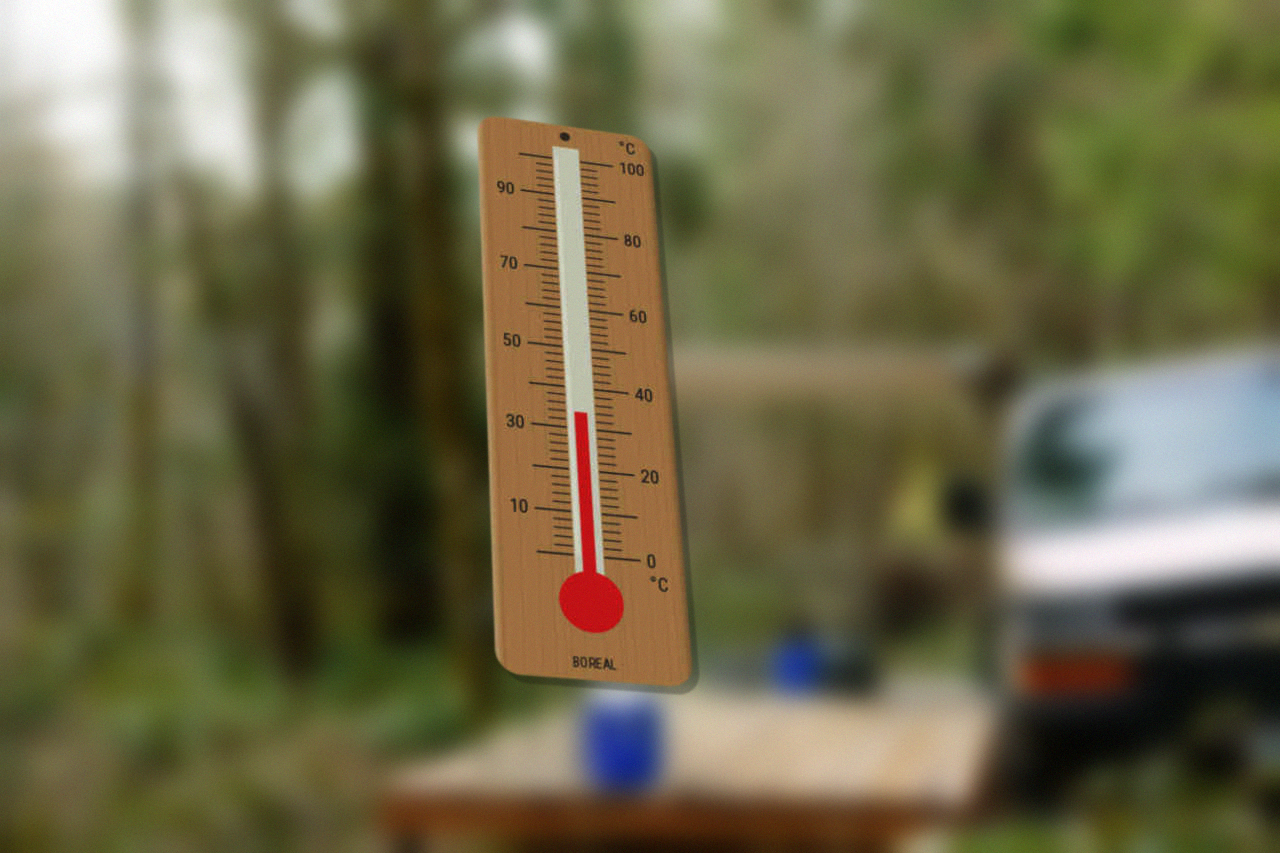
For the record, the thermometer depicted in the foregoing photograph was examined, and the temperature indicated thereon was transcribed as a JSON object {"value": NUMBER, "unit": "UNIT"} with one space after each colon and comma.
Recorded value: {"value": 34, "unit": "°C"}
